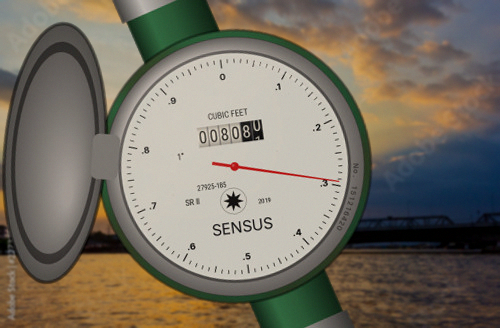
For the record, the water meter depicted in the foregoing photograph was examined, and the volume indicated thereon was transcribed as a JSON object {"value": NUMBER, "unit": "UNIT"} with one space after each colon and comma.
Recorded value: {"value": 8080.29, "unit": "ft³"}
